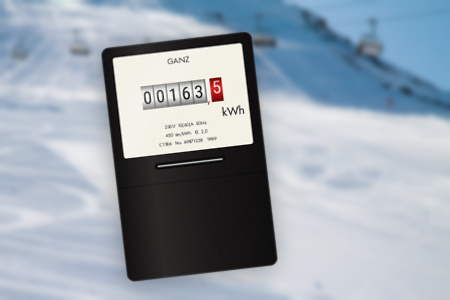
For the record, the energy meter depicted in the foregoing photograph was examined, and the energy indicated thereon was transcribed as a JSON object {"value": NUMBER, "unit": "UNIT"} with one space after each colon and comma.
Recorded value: {"value": 163.5, "unit": "kWh"}
